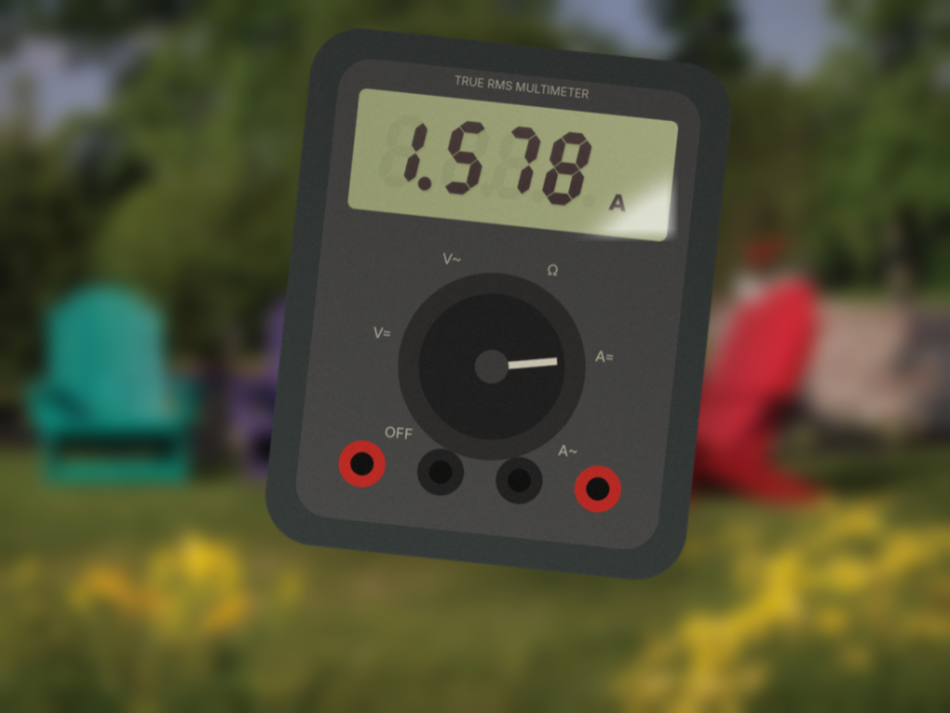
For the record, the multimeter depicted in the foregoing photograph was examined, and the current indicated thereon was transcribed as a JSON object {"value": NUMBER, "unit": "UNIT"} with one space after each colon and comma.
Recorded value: {"value": 1.578, "unit": "A"}
